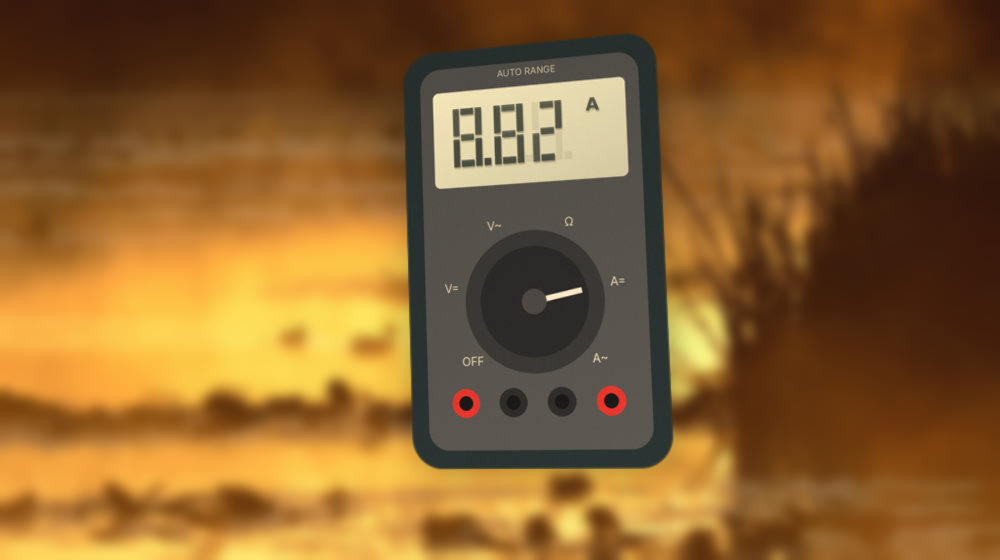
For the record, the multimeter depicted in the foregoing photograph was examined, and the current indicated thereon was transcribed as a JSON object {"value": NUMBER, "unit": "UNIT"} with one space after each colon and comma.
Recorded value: {"value": 8.82, "unit": "A"}
